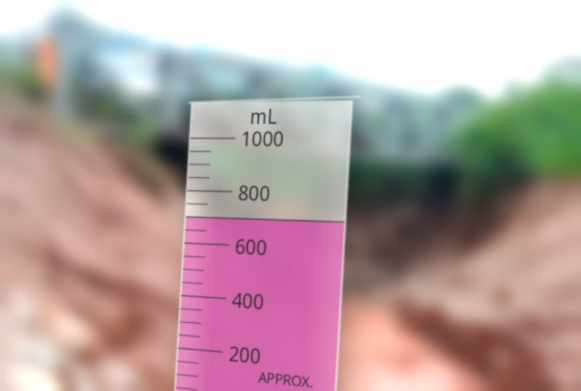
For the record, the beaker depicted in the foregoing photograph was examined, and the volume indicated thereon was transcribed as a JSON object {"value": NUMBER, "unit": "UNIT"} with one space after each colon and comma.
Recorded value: {"value": 700, "unit": "mL"}
